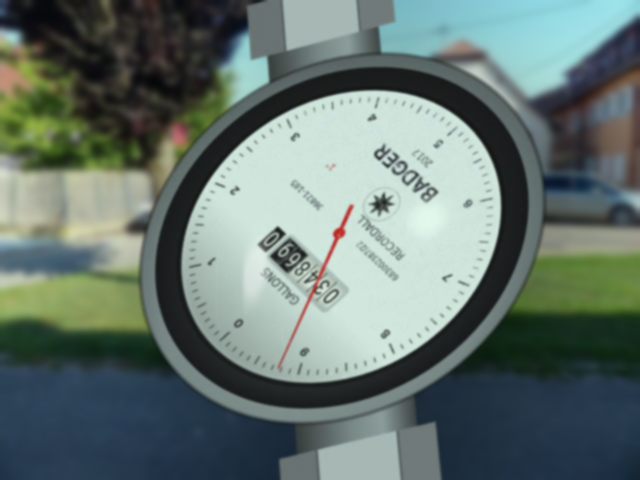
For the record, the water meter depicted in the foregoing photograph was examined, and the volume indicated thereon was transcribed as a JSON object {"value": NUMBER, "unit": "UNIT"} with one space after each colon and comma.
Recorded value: {"value": 348689.2, "unit": "gal"}
